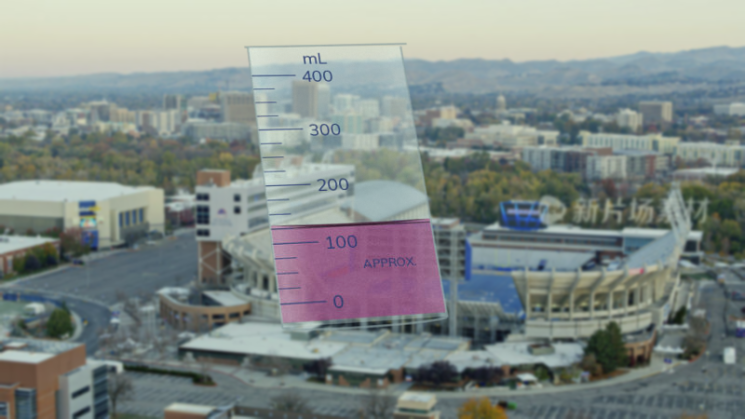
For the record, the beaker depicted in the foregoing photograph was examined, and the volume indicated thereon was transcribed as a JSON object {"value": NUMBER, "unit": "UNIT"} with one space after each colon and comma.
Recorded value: {"value": 125, "unit": "mL"}
